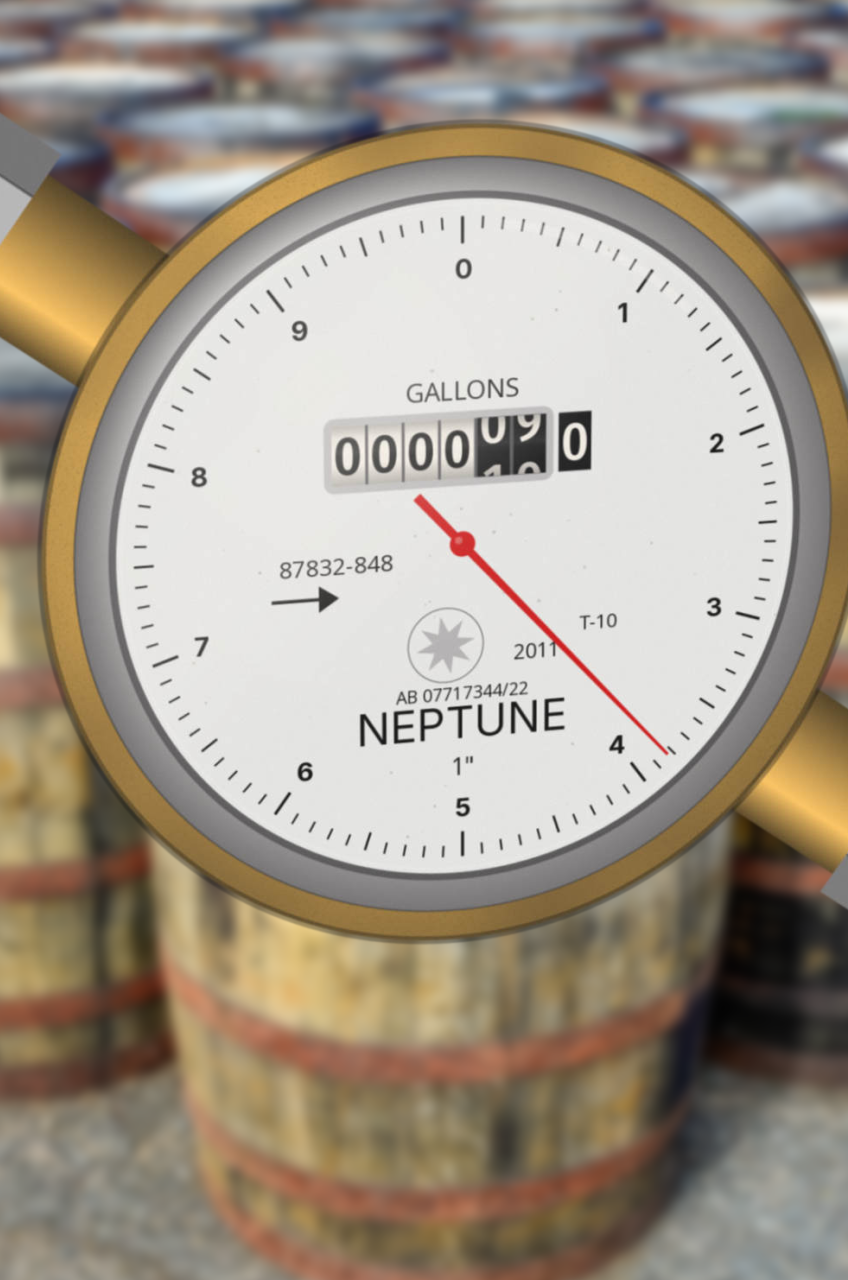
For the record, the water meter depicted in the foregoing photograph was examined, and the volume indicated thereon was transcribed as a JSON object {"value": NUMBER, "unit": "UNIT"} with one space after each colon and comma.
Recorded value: {"value": 93.8, "unit": "gal"}
